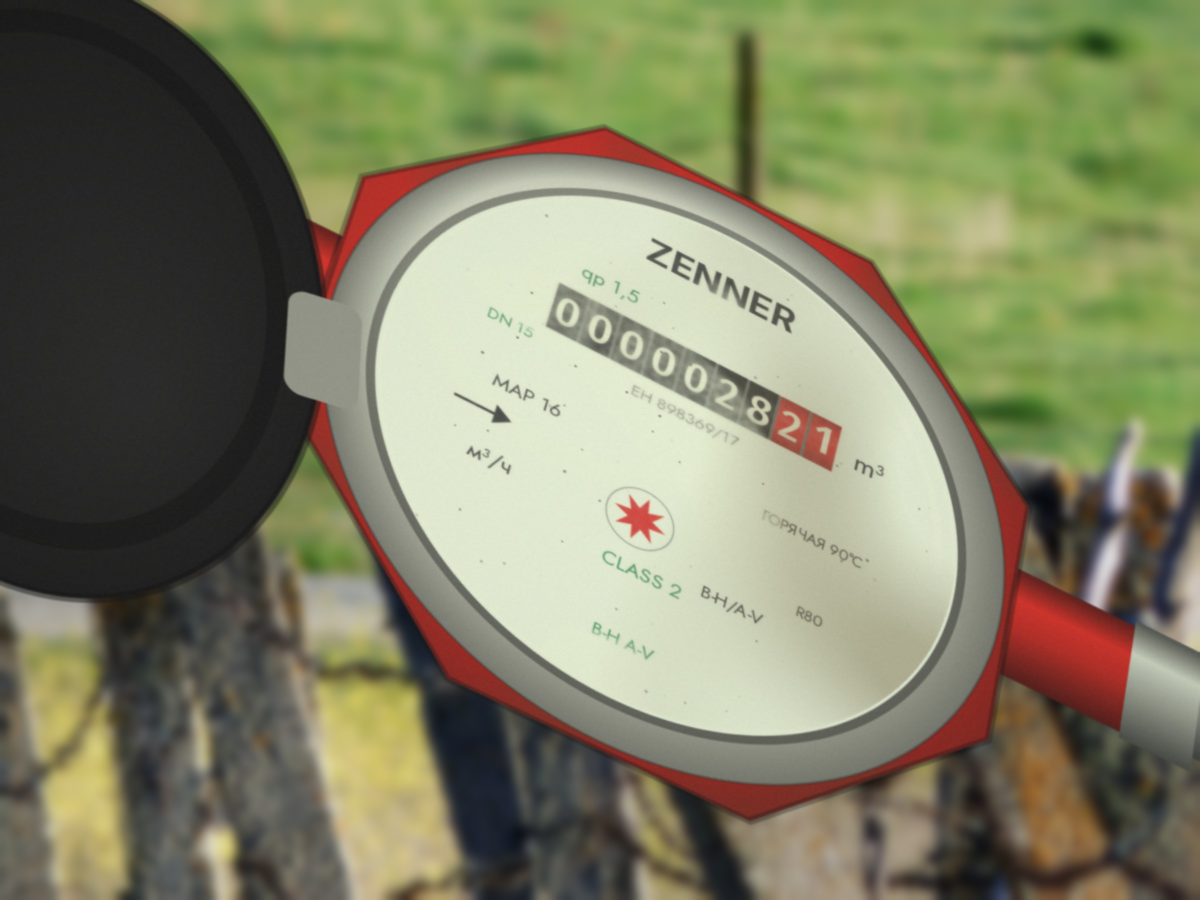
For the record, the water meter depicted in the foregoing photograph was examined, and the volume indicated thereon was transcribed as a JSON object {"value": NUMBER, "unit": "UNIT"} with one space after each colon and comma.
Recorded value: {"value": 28.21, "unit": "m³"}
